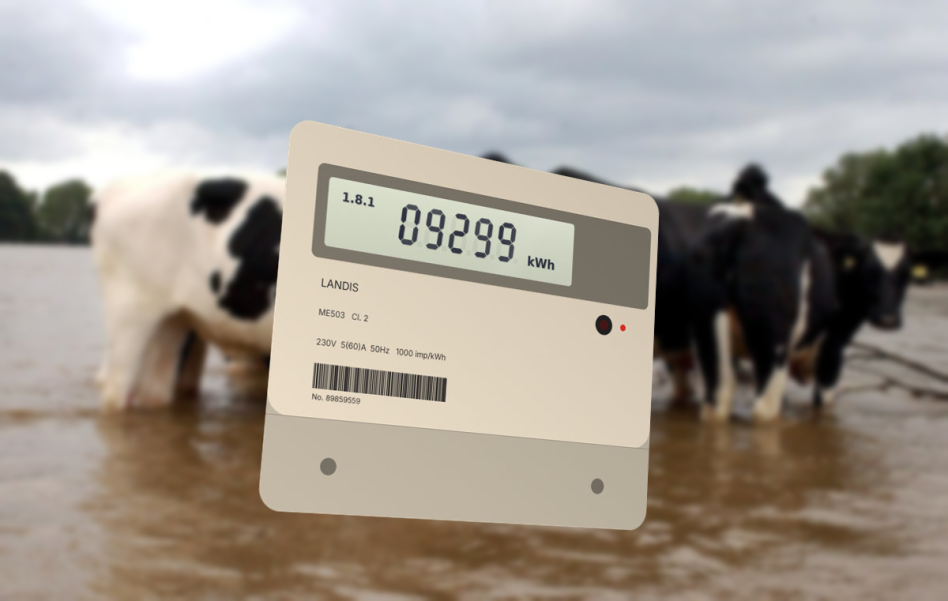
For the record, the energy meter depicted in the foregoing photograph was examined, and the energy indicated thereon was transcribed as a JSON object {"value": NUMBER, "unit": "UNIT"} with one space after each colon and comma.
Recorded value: {"value": 9299, "unit": "kWh"}
